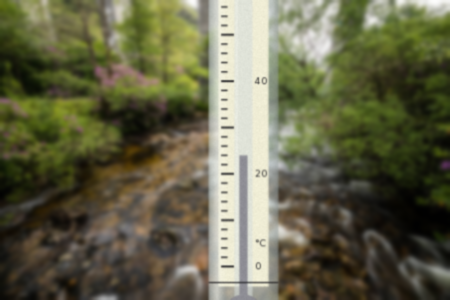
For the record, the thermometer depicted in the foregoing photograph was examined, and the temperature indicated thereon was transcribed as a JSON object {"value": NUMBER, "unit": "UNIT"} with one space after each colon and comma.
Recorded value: {"value": 24, "unit": "°C"}
